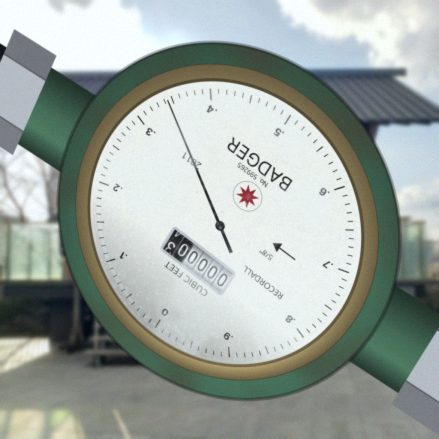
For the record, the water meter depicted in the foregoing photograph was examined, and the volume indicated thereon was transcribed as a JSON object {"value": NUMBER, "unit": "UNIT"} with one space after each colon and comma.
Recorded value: {"value": 3.34, "unit": "ft³"}
